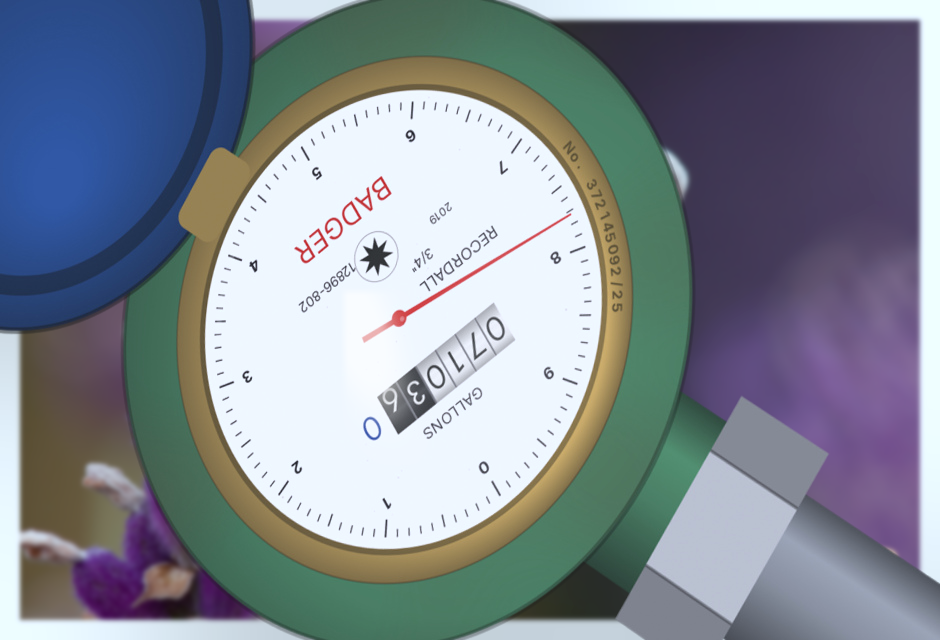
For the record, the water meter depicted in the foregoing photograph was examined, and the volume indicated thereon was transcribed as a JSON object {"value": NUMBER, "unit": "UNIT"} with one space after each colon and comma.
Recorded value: {"value": 710357.7, "unit": "gal"}
